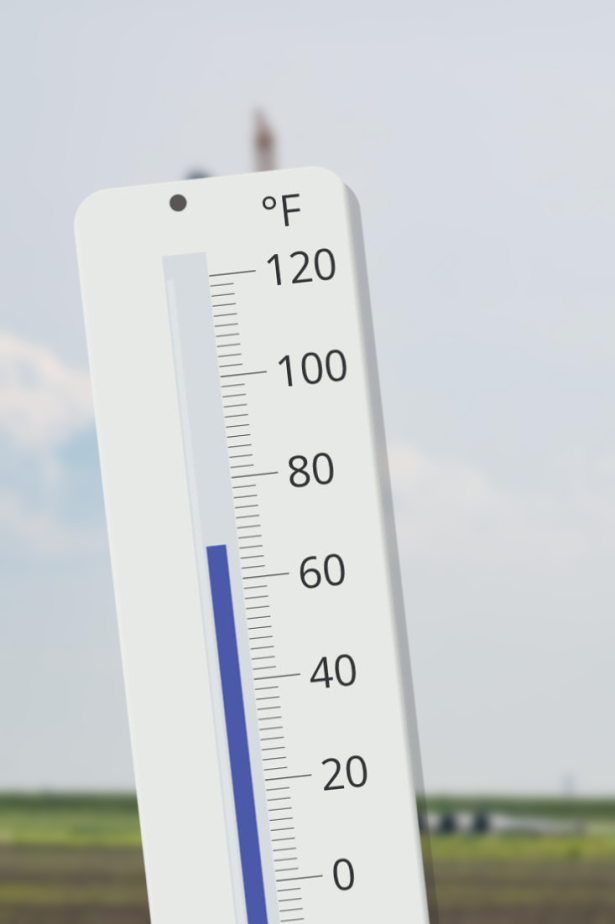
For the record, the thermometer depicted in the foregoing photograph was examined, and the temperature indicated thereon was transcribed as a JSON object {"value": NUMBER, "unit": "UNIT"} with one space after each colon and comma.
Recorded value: {"value": 67, "unit": "°F"}
